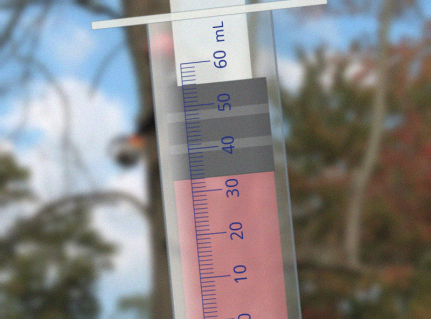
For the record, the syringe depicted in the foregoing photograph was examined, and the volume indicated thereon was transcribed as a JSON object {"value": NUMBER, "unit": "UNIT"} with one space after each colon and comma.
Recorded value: {"value": 33, "unit": "mL"}
